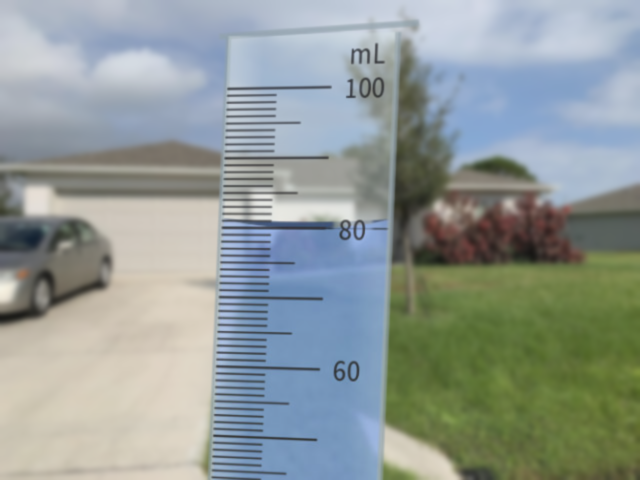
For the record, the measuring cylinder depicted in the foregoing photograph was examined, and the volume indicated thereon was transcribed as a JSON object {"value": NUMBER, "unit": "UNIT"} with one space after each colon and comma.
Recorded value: {"value": 80, "unit": "mL"}
